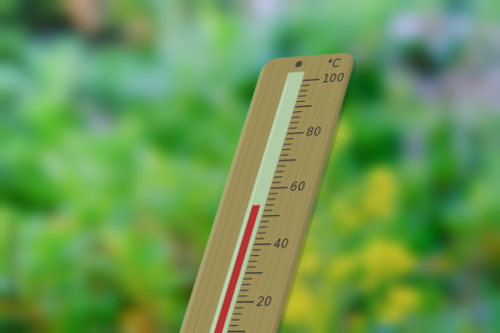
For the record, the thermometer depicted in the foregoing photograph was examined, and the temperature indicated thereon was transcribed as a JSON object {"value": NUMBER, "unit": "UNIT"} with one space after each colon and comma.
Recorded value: {"value": 54, "unit": "°C"}
